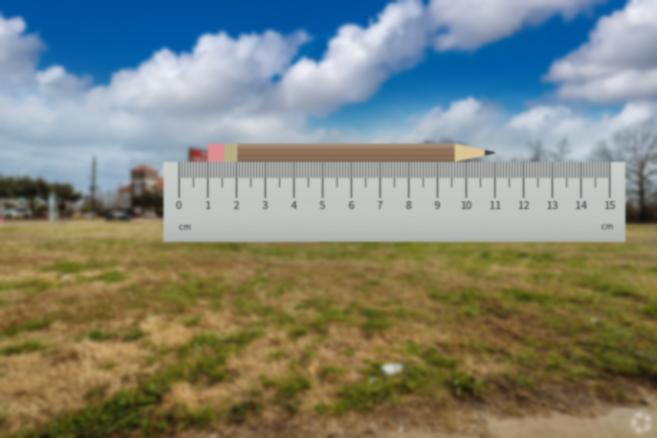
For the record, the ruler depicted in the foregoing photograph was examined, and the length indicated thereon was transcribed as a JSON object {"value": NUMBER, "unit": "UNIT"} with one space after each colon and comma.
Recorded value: {"value": 10, "unit": "cm"}
